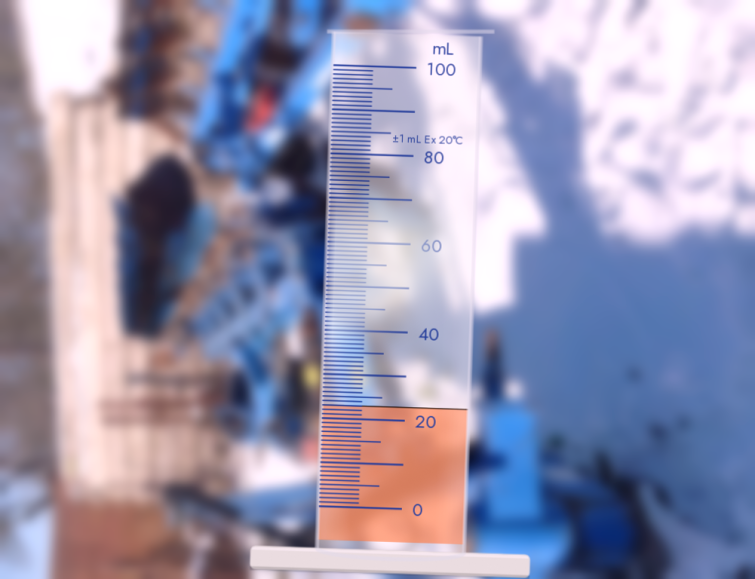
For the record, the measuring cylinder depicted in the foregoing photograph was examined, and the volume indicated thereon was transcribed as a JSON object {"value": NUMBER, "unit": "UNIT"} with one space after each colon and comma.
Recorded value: {"value": 23, "unit": "mL"}
